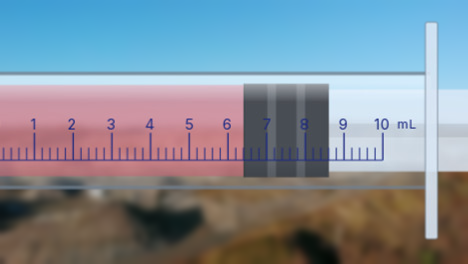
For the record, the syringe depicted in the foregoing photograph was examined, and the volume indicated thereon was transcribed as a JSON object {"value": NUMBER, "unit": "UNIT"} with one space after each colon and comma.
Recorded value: {"value": 6.4, "unit": "mL"}
